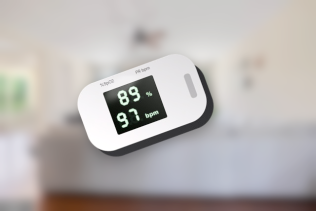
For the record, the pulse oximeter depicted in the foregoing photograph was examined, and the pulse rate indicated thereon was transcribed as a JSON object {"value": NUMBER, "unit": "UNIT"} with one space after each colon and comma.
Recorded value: {"value": 97, "unit": "bpm"}
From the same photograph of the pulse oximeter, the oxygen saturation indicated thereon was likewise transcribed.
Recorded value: {"value": 89, "unit": "%"}
